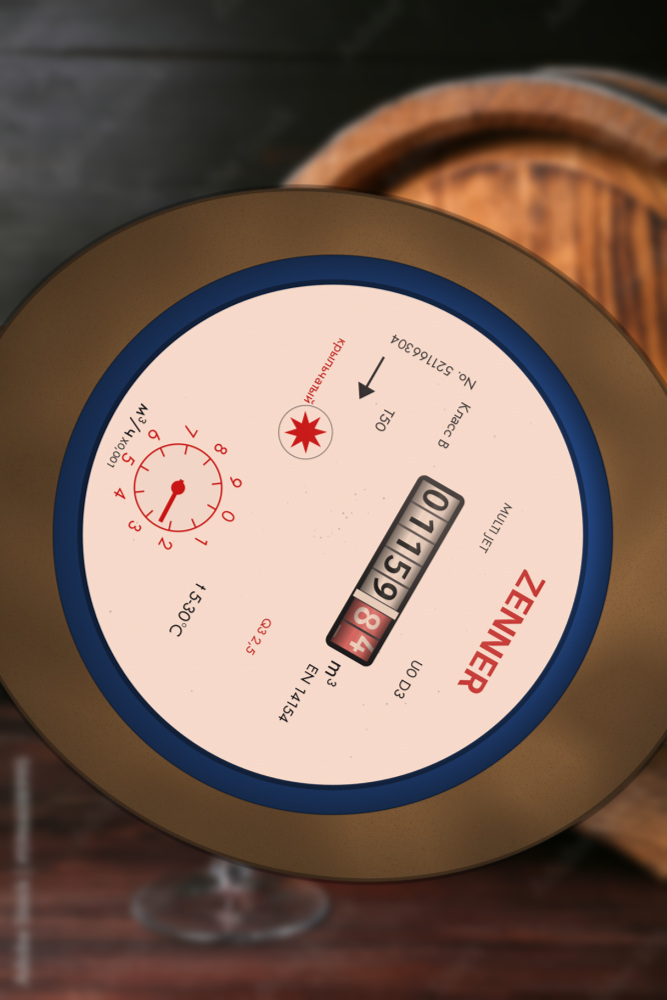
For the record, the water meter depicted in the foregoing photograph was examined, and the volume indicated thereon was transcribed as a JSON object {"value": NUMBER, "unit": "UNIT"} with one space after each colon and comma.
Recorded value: {"value": 1159.842, "unit": "m³"}
